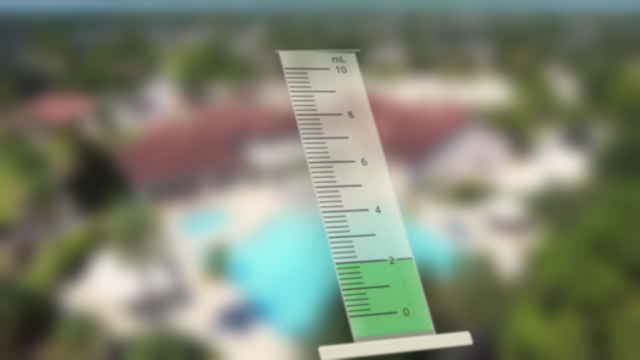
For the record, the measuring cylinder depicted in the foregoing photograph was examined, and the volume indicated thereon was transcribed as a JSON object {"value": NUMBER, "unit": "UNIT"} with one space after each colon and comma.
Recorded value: {"value": 2, "unit": "mL"}
